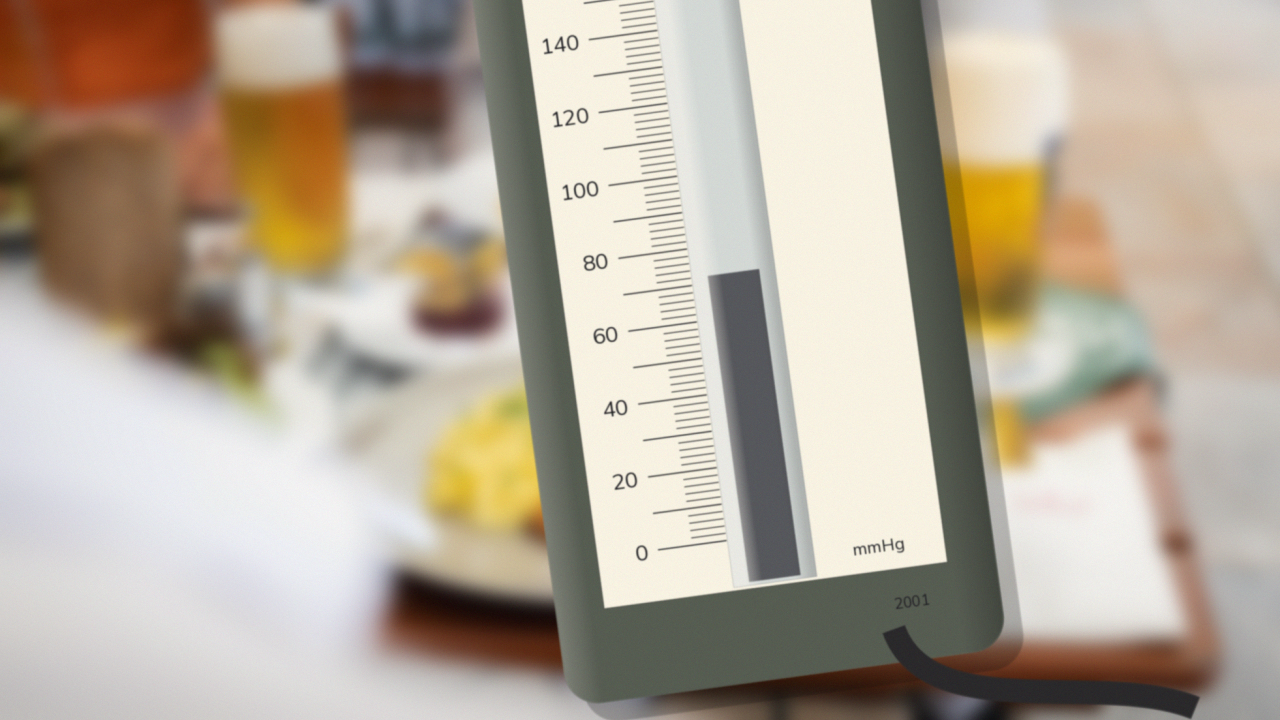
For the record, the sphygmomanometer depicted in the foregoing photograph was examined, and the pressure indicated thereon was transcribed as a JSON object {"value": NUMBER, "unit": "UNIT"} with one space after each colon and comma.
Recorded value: {"value": 72, "unit": "mmHg"}
